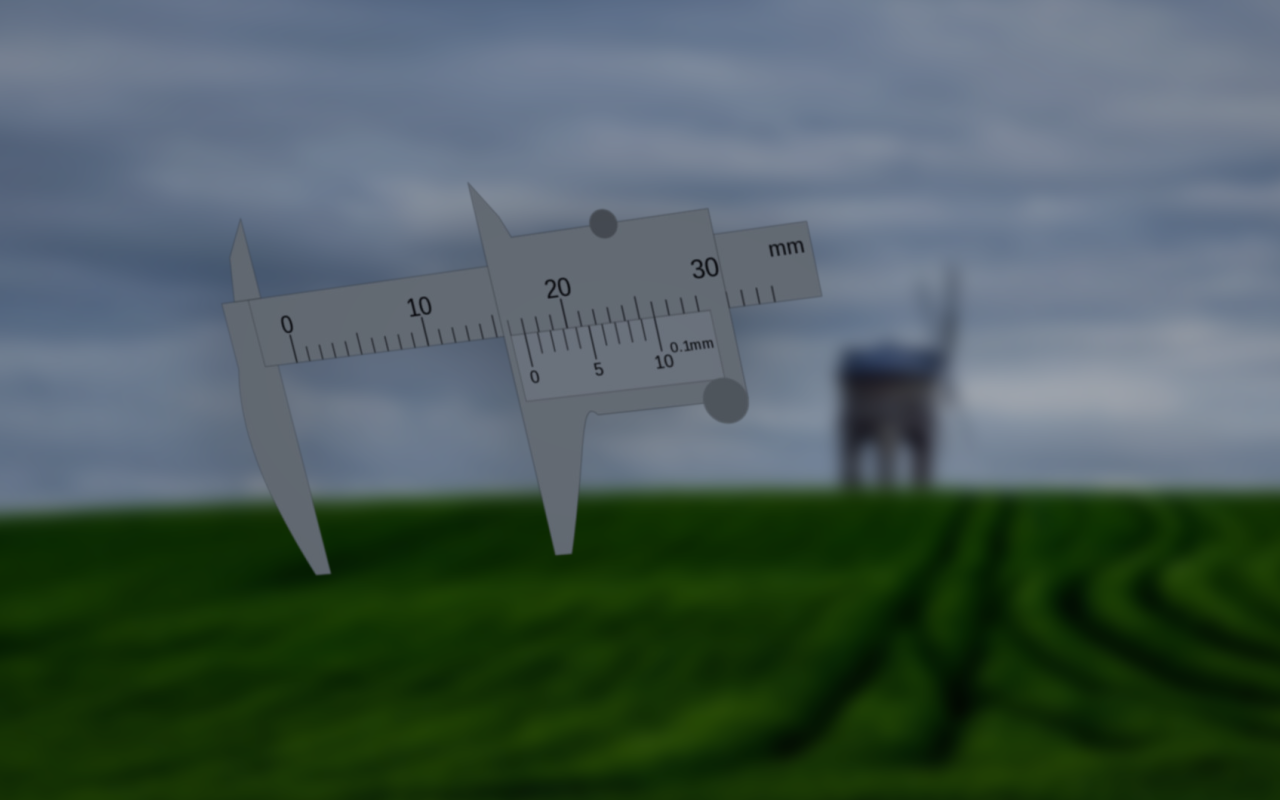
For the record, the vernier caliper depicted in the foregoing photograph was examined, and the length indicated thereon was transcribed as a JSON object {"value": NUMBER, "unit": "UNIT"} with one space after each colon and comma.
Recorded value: {"value": 17.0, "unit": "mm"}
